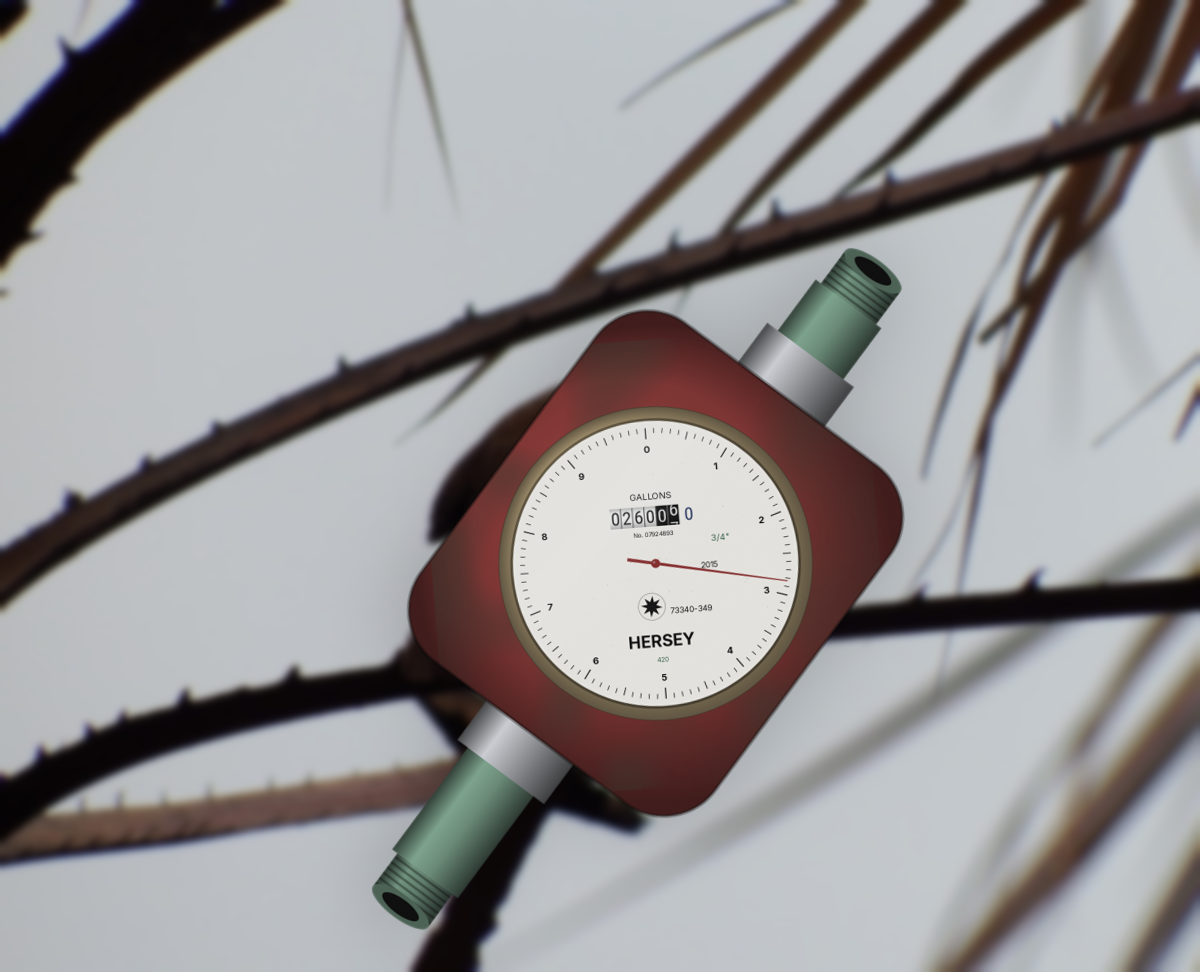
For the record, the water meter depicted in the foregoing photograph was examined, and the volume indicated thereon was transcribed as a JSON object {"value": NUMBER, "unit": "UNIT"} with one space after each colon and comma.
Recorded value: {"value": 260062.8, "unit": "gal"}
